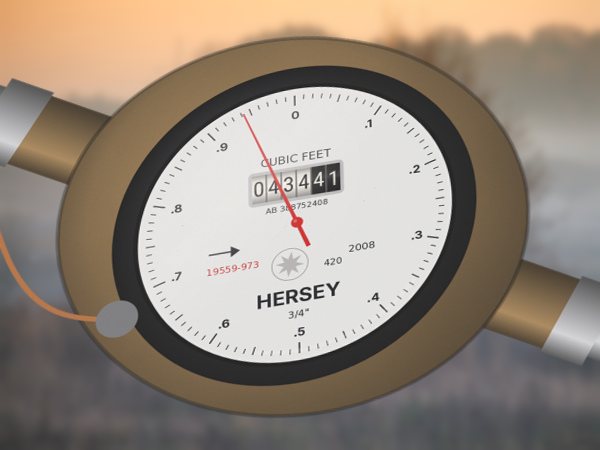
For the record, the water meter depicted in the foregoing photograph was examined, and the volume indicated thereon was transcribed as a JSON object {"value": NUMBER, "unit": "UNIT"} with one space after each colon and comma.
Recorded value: {"value": 43440.94, "unit": "ft³"}
